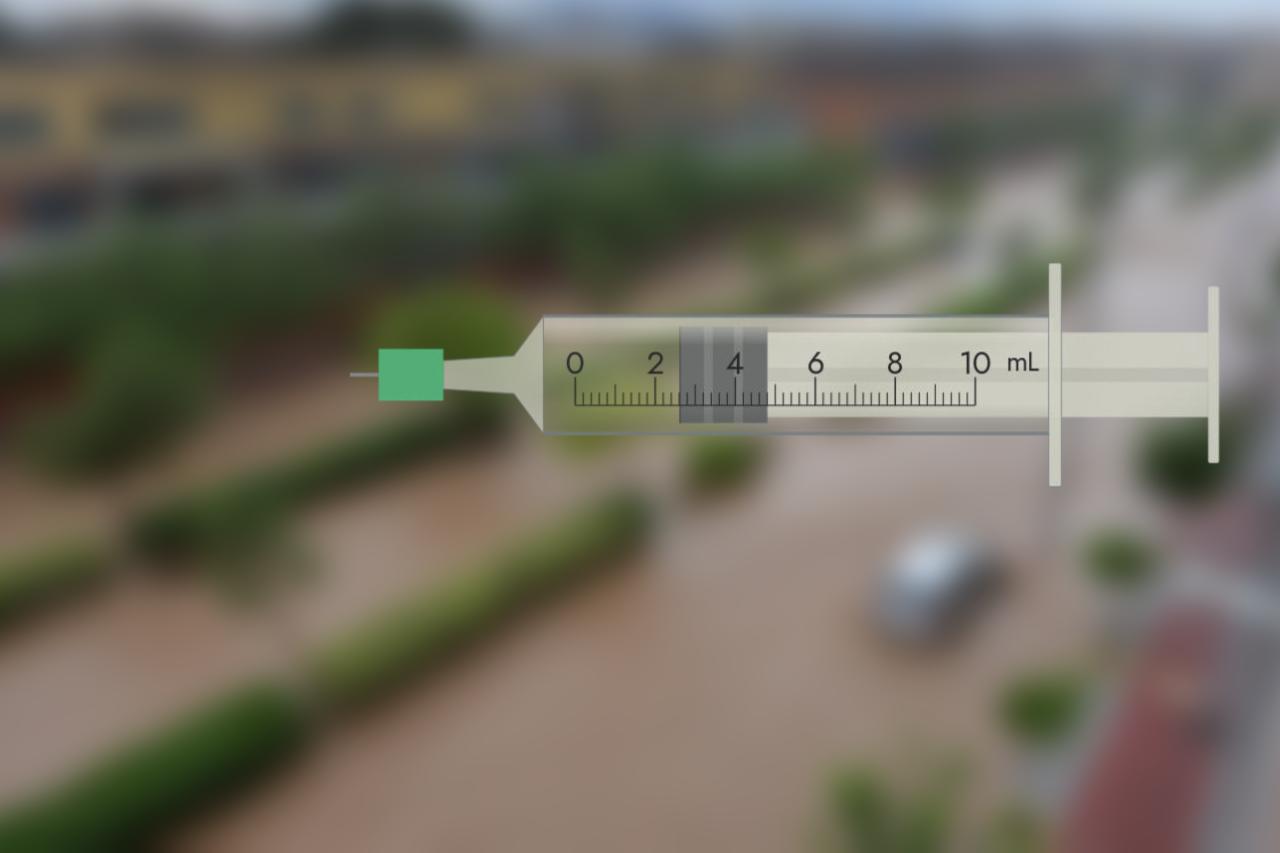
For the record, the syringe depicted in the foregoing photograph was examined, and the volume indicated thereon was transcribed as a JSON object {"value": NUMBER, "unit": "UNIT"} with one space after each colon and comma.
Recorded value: {"value": 2.6, "unit": "mL"}
